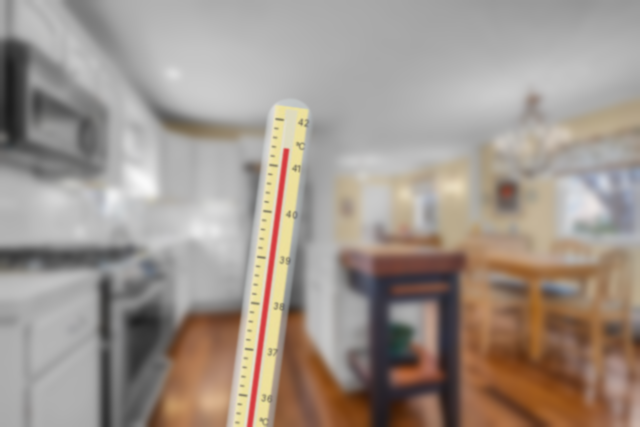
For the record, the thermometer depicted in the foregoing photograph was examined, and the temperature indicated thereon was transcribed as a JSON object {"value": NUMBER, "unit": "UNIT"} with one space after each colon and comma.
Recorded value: {"value": 41.4, "unit": "°C"}
